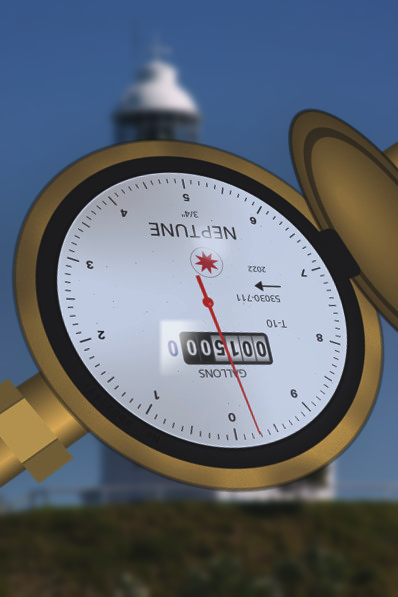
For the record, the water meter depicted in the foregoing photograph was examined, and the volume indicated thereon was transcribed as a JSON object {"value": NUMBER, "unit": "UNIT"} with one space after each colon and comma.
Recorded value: {"value": 14999.7, "unit": "gal"}
